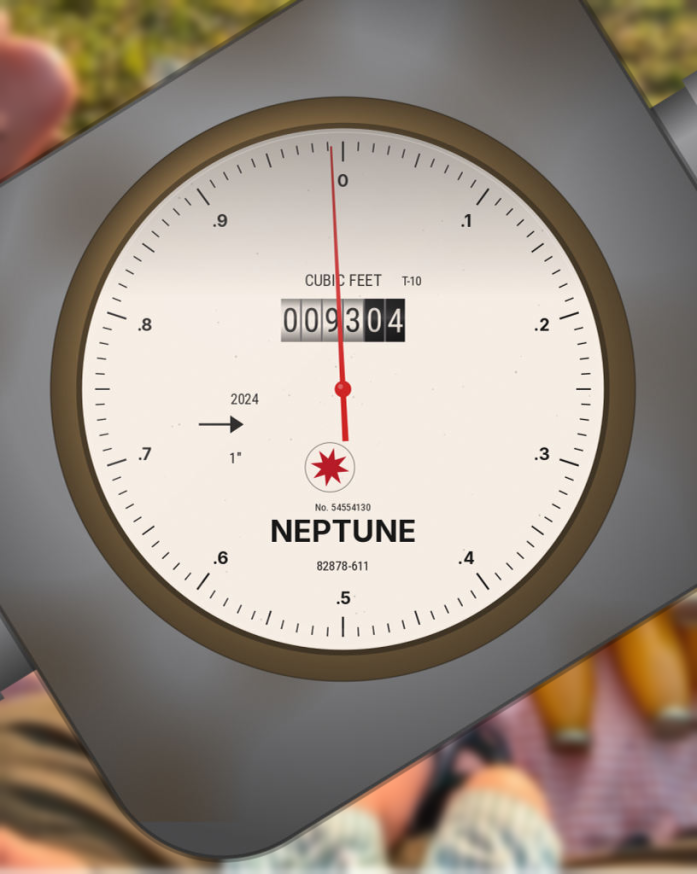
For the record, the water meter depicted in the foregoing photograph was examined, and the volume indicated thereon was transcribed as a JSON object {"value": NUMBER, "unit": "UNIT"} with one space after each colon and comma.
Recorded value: {"value": 9303.99, "unit": "ft³"}
